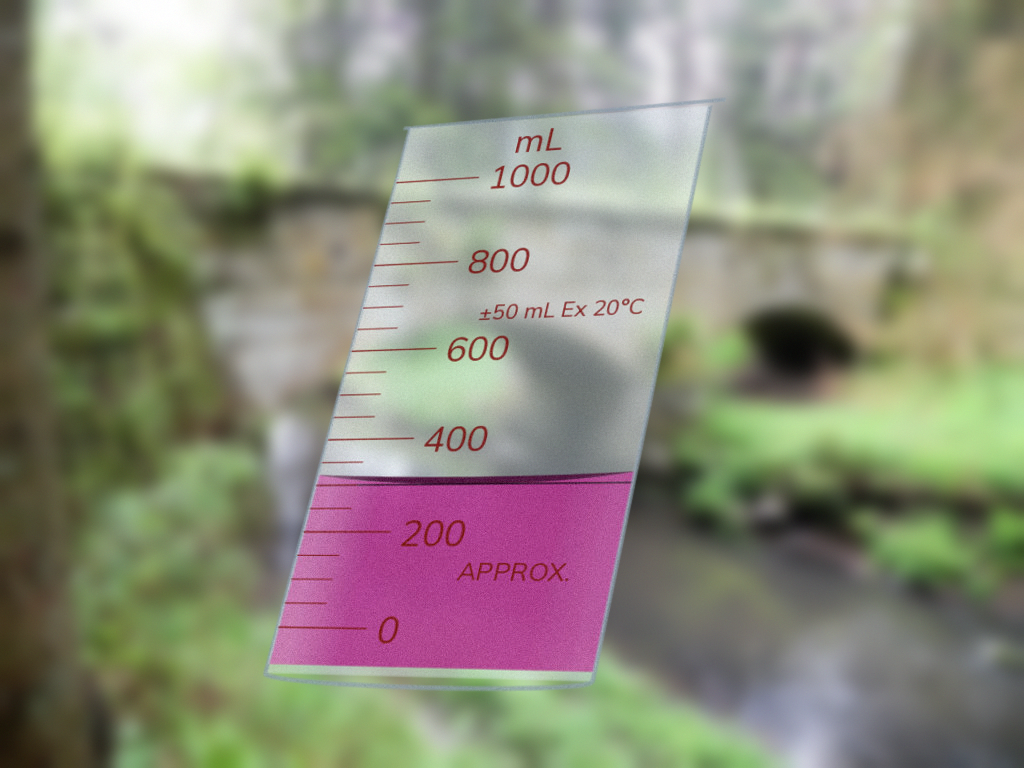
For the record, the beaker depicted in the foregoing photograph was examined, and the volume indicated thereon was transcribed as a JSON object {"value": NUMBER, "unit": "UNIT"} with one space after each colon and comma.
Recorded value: {"value": 300, "unit": "mL"}
